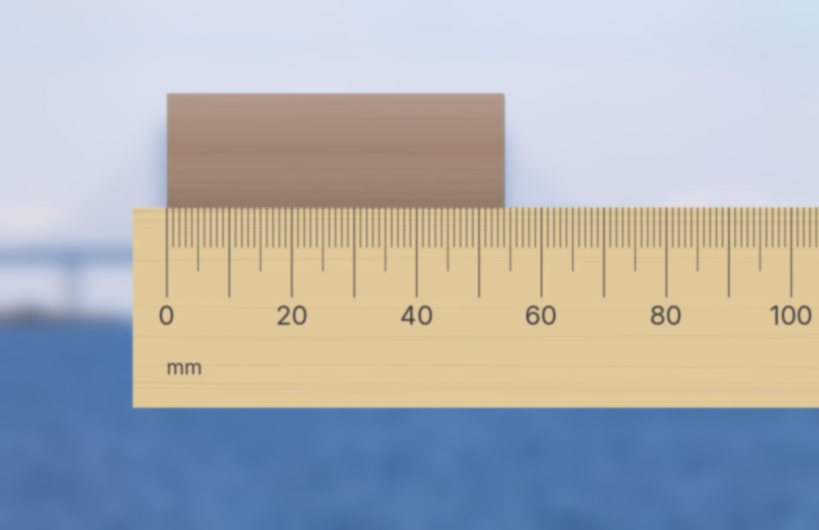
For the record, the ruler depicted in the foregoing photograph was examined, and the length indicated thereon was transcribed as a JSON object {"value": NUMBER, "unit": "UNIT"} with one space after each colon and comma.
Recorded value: {"value": 54, "unit": "mm"}
